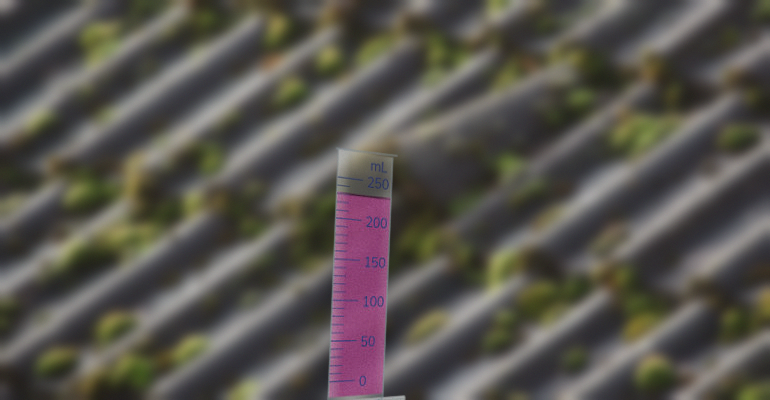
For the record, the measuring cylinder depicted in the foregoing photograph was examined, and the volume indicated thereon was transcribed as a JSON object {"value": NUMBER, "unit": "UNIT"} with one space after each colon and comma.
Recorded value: {"value": 230, "unit": "mL"}
